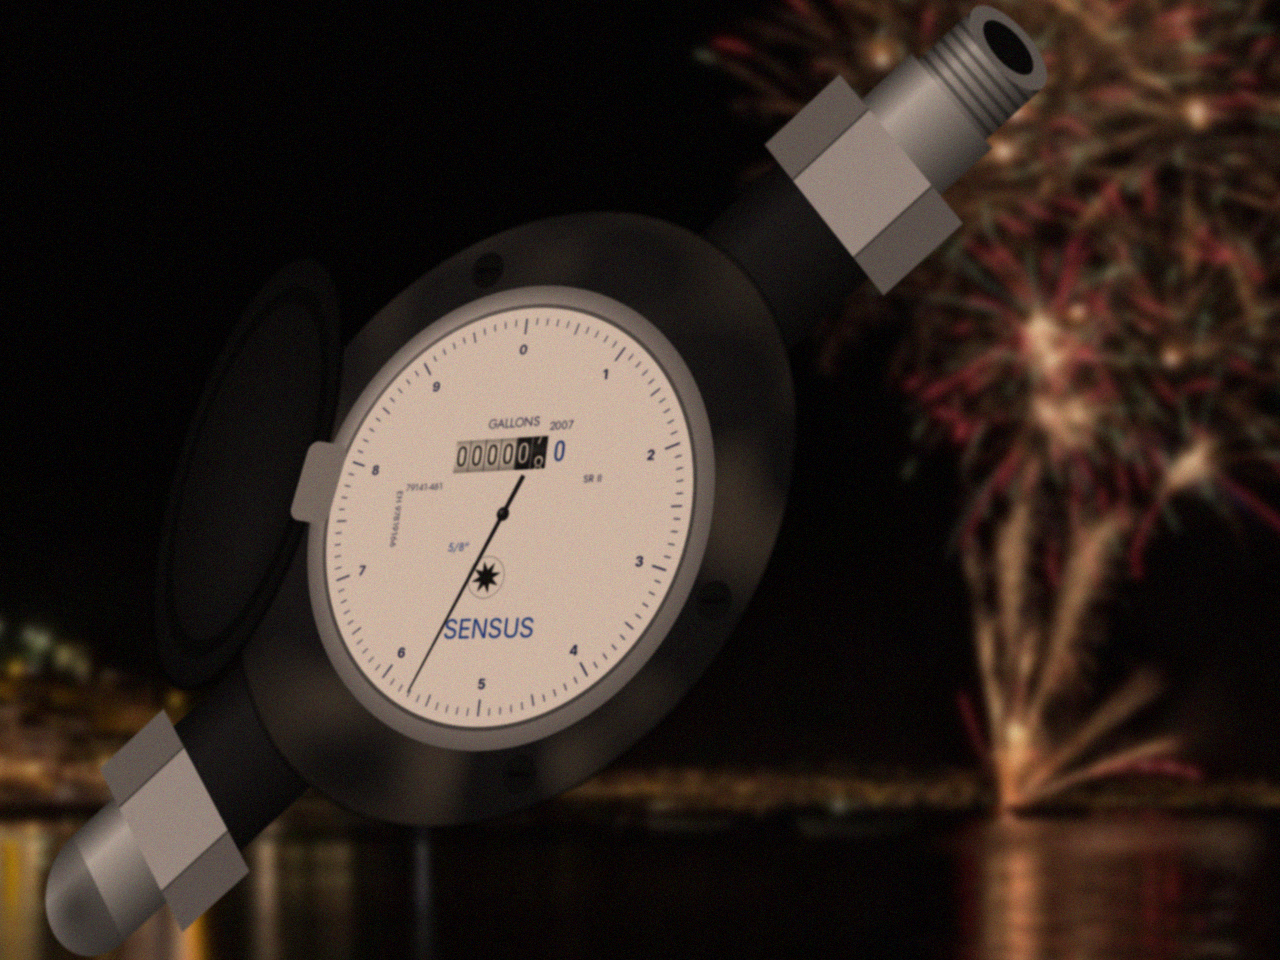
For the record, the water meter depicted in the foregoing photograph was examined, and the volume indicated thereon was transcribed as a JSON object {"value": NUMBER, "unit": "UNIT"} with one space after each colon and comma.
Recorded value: {"value": 75.7, "unit": "gal"}
